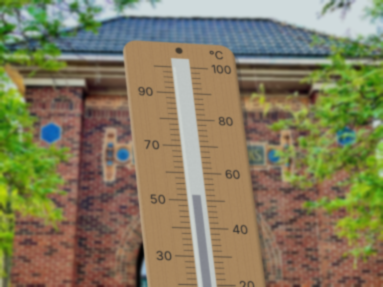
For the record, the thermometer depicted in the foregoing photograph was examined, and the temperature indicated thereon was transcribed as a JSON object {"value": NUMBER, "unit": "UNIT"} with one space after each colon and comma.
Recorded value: {"value": 52, "unit": "°C"}
